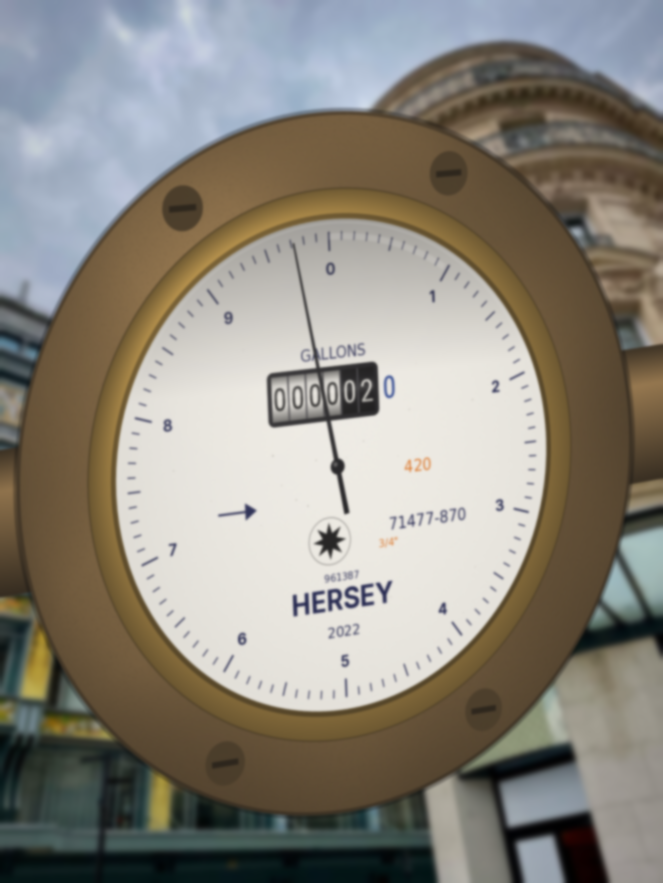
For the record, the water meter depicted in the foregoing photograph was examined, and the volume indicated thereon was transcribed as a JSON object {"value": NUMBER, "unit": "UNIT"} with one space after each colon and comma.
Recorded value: {"value": 19.7, "unit": "gal"}
